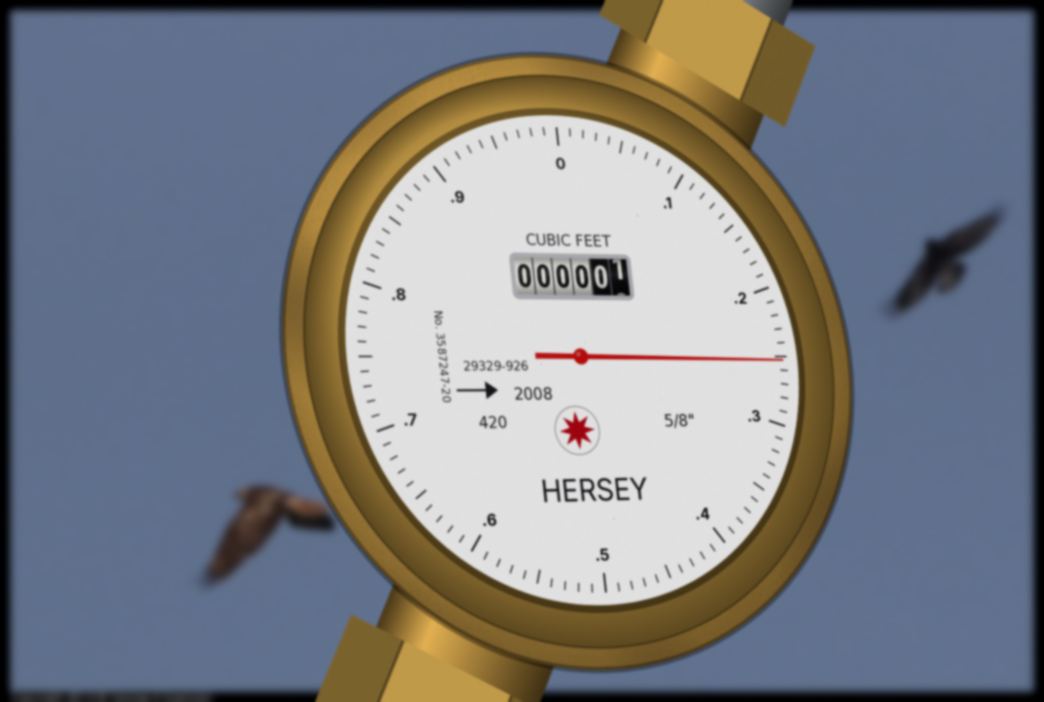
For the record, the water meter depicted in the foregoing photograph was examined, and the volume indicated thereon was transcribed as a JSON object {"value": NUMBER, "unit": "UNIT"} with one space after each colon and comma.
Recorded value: {"value": 1.25, "unit": "ft³"}
